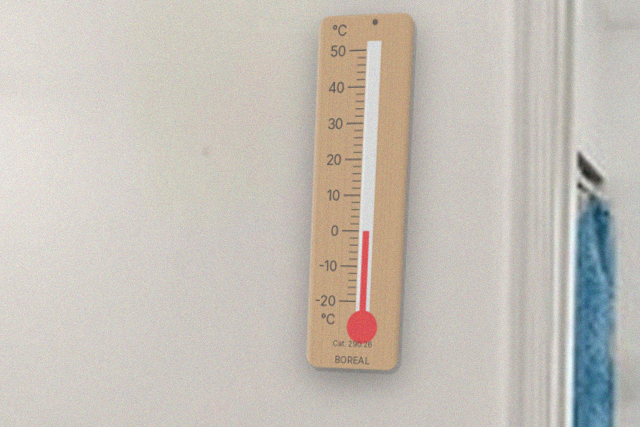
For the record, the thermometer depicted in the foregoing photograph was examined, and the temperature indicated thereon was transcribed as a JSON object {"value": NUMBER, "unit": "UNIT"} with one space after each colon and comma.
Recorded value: {"value": 0, "unit": "°C"}
